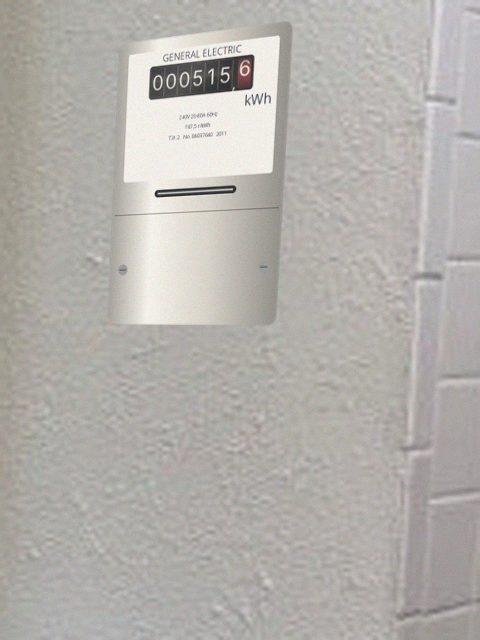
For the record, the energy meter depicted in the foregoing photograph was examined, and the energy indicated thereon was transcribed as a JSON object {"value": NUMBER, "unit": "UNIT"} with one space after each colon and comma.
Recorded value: {"value": 515.6, "unit": "kWh"}
